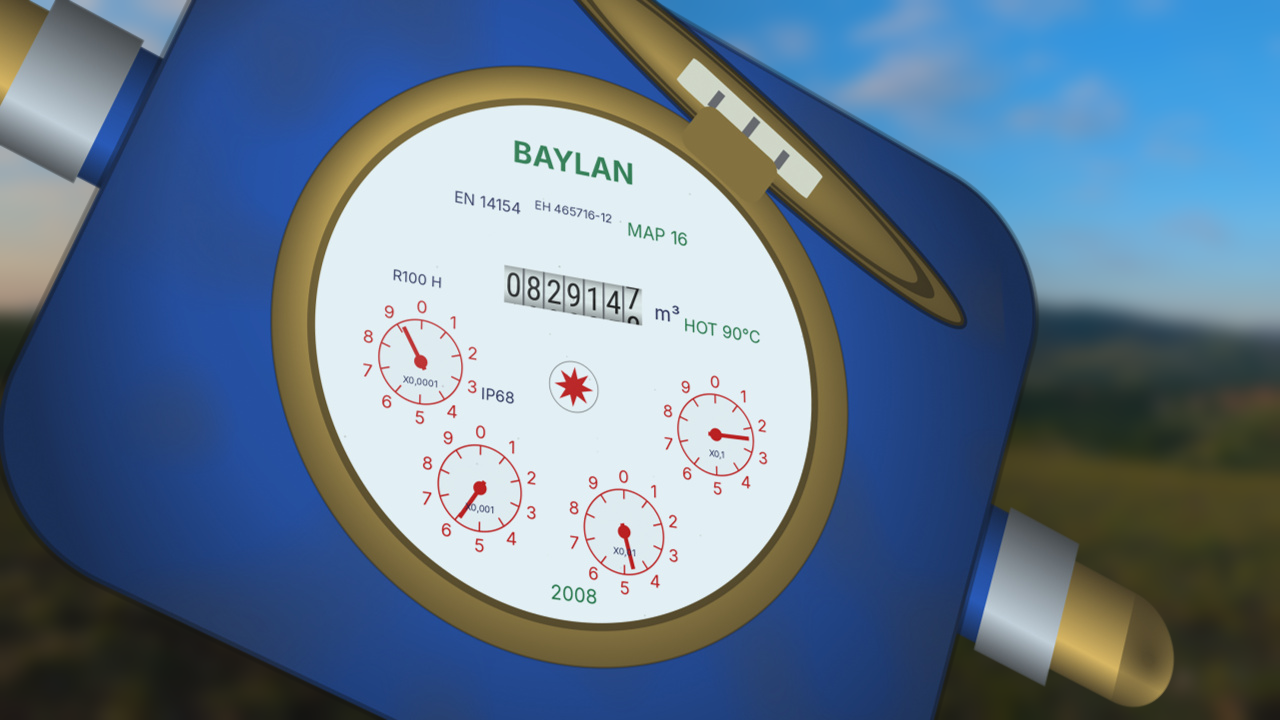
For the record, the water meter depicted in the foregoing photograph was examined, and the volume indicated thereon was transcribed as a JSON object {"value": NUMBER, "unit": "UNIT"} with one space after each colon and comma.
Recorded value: {"value": 829147.2459, "unit": "m³"}
